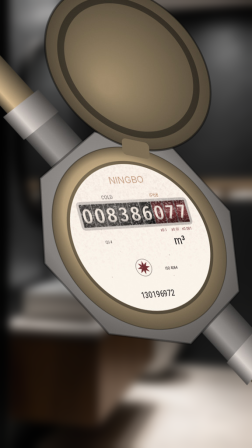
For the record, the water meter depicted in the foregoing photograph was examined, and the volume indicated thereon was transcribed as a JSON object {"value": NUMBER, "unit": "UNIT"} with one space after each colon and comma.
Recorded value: {"value": 8386.077, "unit": "m³"}
